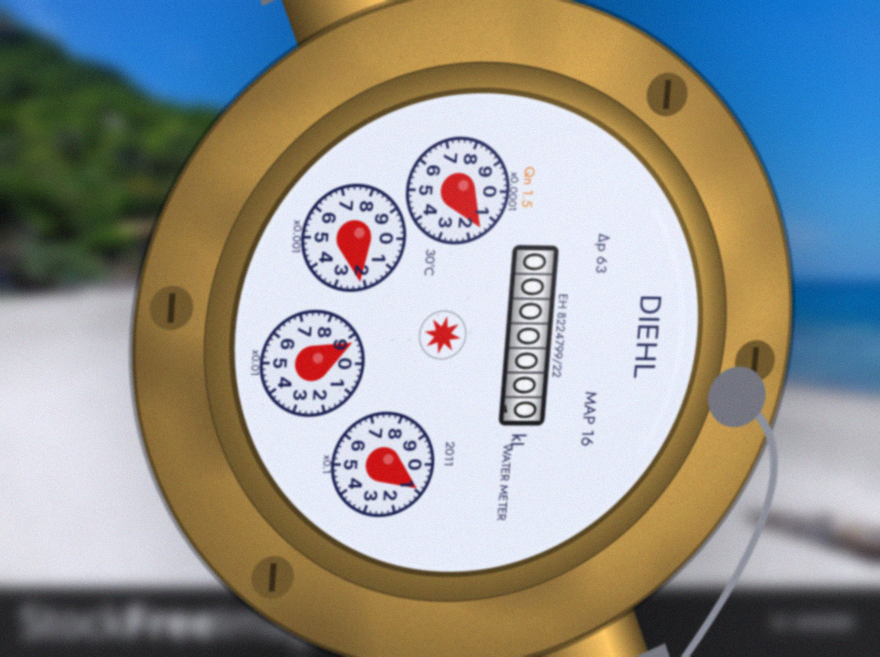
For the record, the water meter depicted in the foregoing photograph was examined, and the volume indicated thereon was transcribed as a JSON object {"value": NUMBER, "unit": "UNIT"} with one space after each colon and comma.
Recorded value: {"value": 0.0921, "unit": "kL"}
